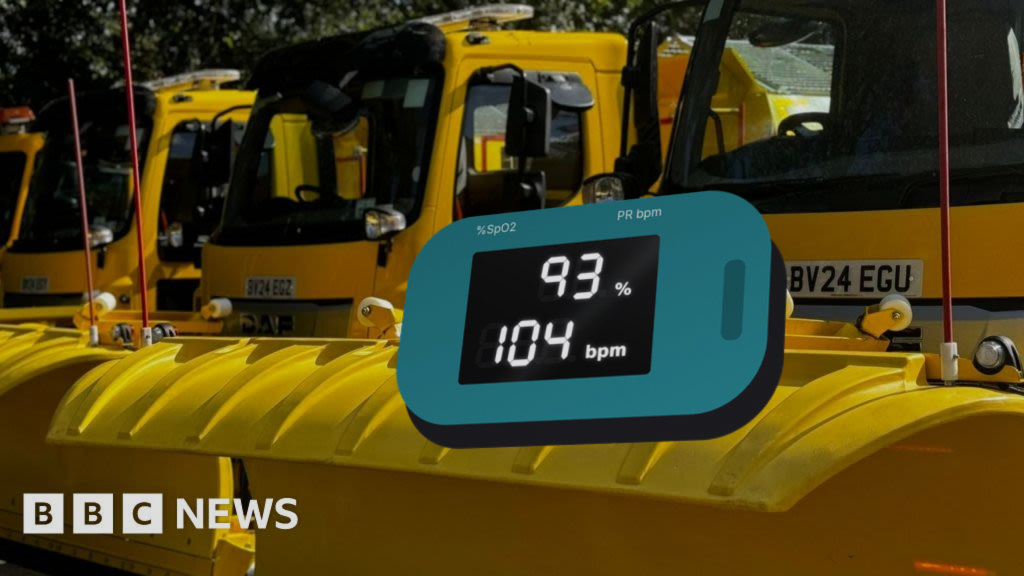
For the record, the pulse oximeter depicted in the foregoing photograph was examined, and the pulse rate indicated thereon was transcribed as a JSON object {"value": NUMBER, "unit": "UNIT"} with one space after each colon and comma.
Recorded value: {"value": 104, "unit": "bpm"}
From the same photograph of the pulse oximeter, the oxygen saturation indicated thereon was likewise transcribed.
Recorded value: {"value": 93, "unit": "%"}
